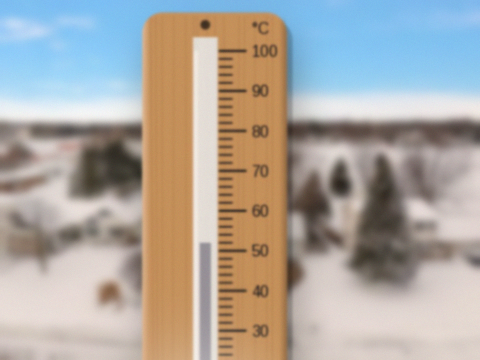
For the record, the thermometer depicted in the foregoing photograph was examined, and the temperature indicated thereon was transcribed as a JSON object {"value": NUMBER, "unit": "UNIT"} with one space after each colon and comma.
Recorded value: {"value": 52, "unit": "°C"}
